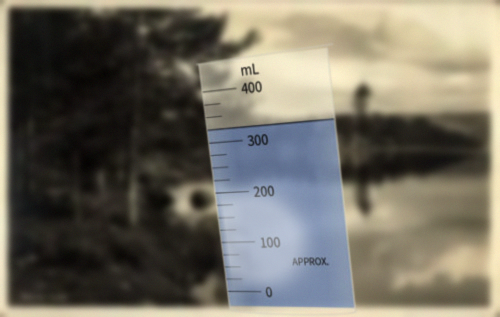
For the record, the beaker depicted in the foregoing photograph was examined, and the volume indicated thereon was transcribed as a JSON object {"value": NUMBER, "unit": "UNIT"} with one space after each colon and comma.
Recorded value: {"value": 325, "unit": "mL"}
